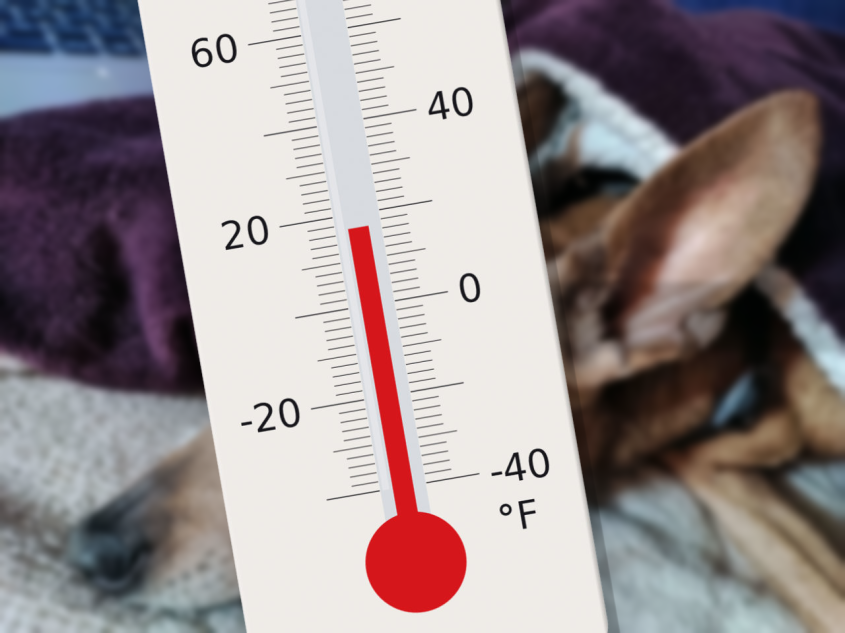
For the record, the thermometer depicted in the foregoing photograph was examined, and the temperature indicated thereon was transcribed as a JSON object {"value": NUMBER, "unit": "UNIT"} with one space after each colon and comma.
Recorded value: {"value": 17, "unit": "°F"}
